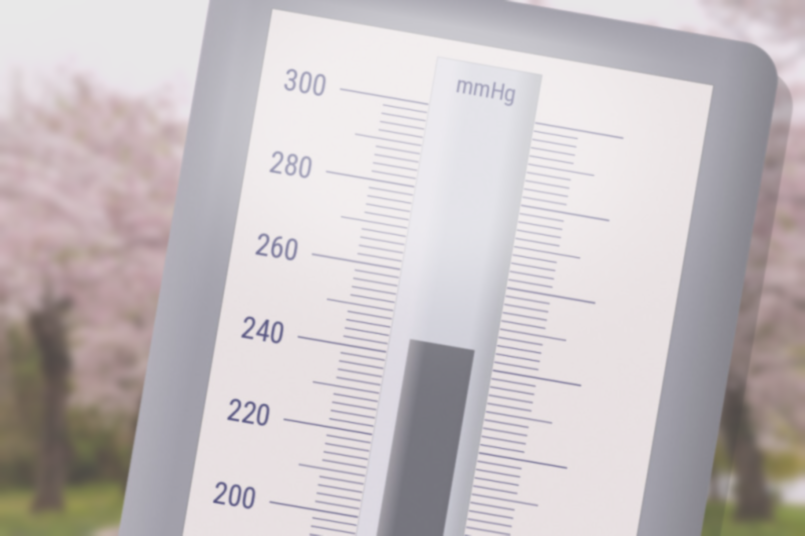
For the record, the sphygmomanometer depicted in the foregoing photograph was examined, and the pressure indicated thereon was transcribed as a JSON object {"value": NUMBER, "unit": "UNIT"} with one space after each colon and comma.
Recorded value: {"value": 244, "unit": "mmHg"}
